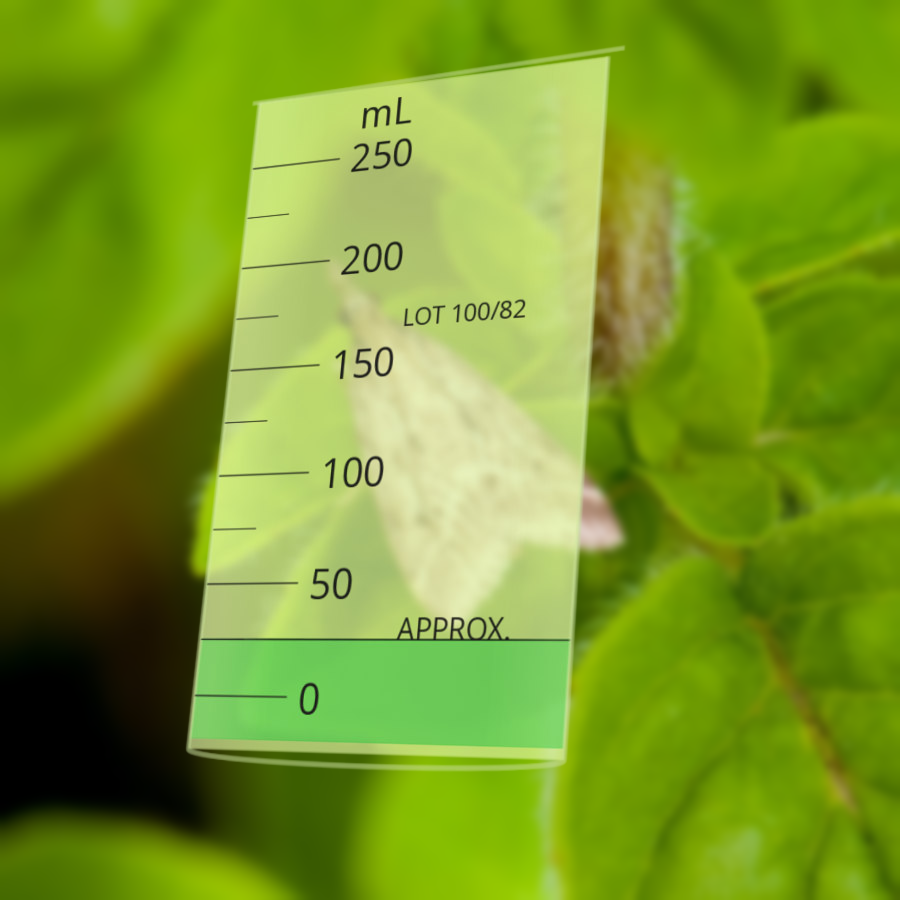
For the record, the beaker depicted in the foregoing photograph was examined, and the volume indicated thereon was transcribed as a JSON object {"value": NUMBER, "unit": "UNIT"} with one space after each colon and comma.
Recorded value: {"value": 25, "unit": "mL"}
